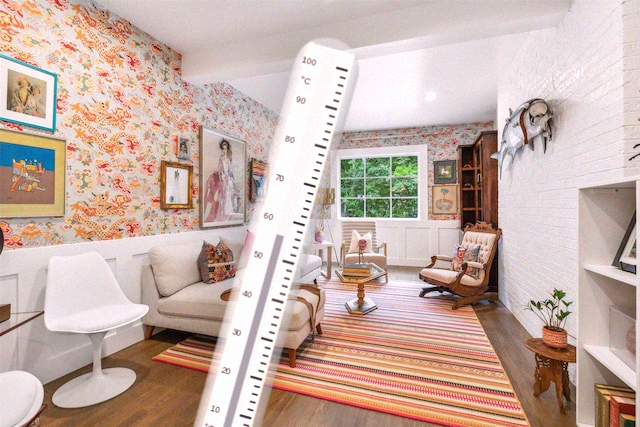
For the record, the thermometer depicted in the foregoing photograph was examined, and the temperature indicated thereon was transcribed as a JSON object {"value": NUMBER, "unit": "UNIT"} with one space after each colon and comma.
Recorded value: {"value": 56, "unit": "°C"}
